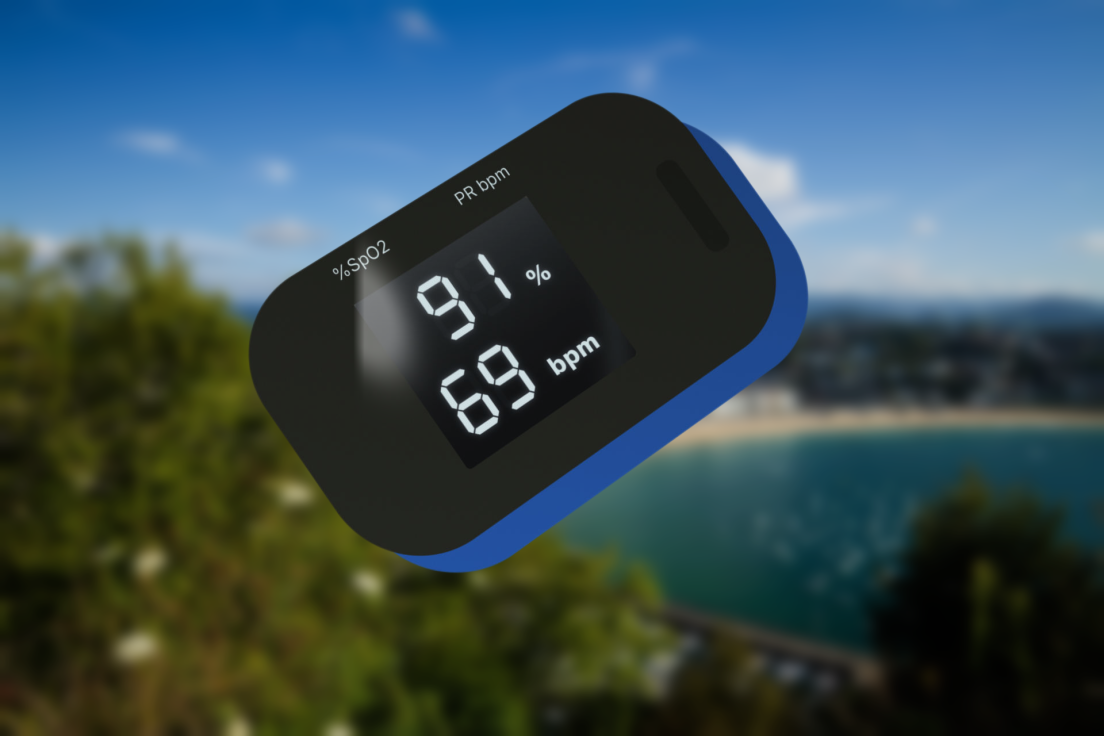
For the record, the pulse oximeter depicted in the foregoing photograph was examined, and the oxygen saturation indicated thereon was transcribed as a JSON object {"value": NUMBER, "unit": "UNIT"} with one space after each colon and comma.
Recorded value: {"value": 91, "unit": "%"}
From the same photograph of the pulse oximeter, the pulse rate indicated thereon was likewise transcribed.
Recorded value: {"value": 69, "unit": "bpm"}
